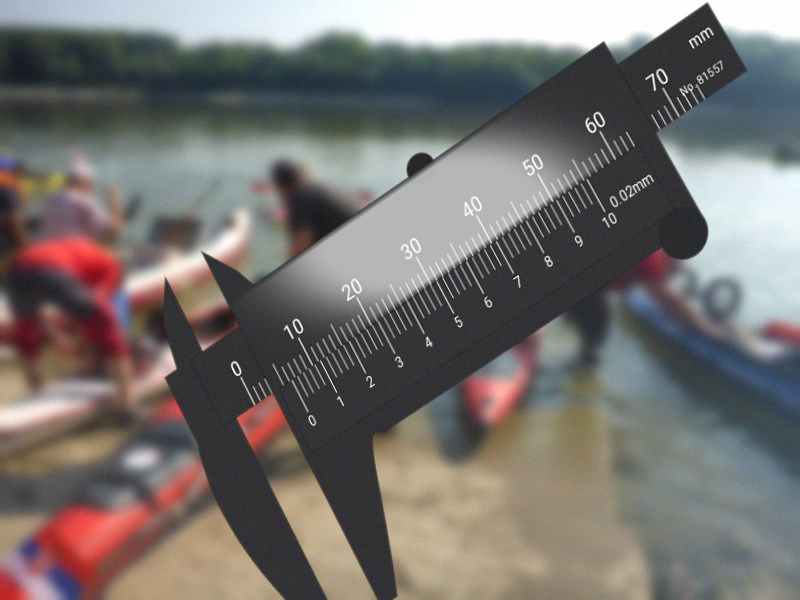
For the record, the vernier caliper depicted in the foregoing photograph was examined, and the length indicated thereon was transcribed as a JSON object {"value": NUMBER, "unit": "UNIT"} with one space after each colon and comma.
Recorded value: {"value": 6.4, "unit": "mm"}
